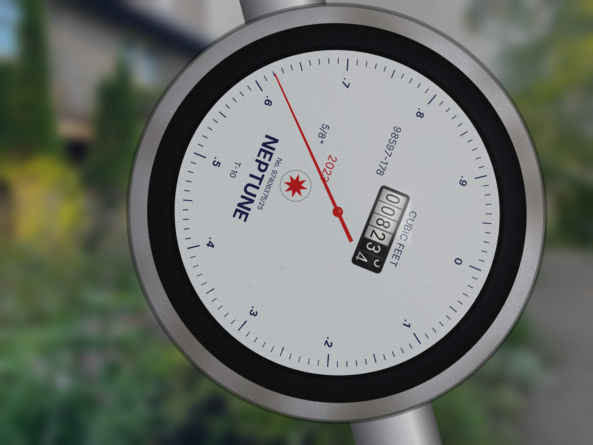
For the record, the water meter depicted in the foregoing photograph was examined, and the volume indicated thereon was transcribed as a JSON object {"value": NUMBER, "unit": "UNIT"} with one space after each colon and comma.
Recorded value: {"value": 8233.62, "unit": "ft³"}
